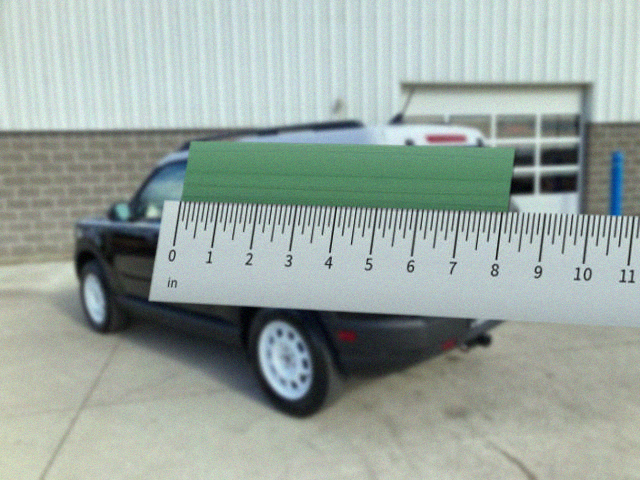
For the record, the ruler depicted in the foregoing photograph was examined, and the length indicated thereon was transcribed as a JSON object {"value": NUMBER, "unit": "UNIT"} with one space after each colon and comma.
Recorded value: {"value": 8.125, "unit": "in"}
